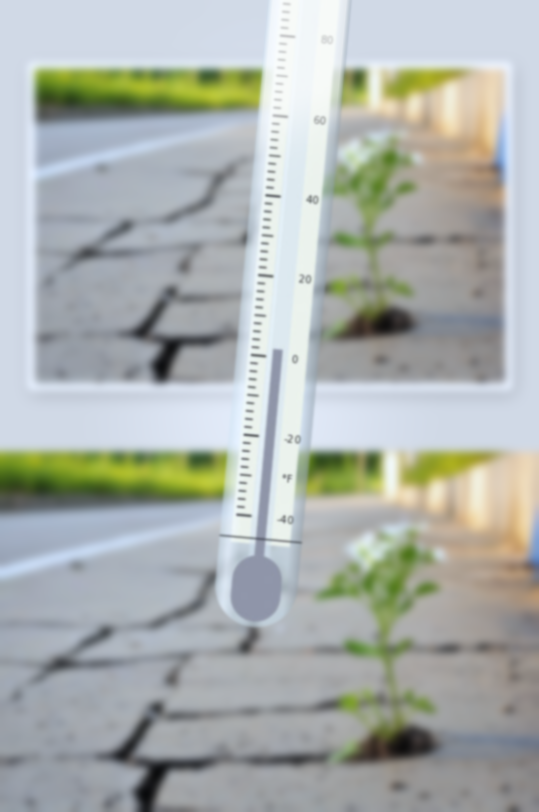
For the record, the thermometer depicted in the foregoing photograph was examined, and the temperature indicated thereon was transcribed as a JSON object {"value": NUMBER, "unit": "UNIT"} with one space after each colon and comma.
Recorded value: {"value": 2, "unit": "°F"}
